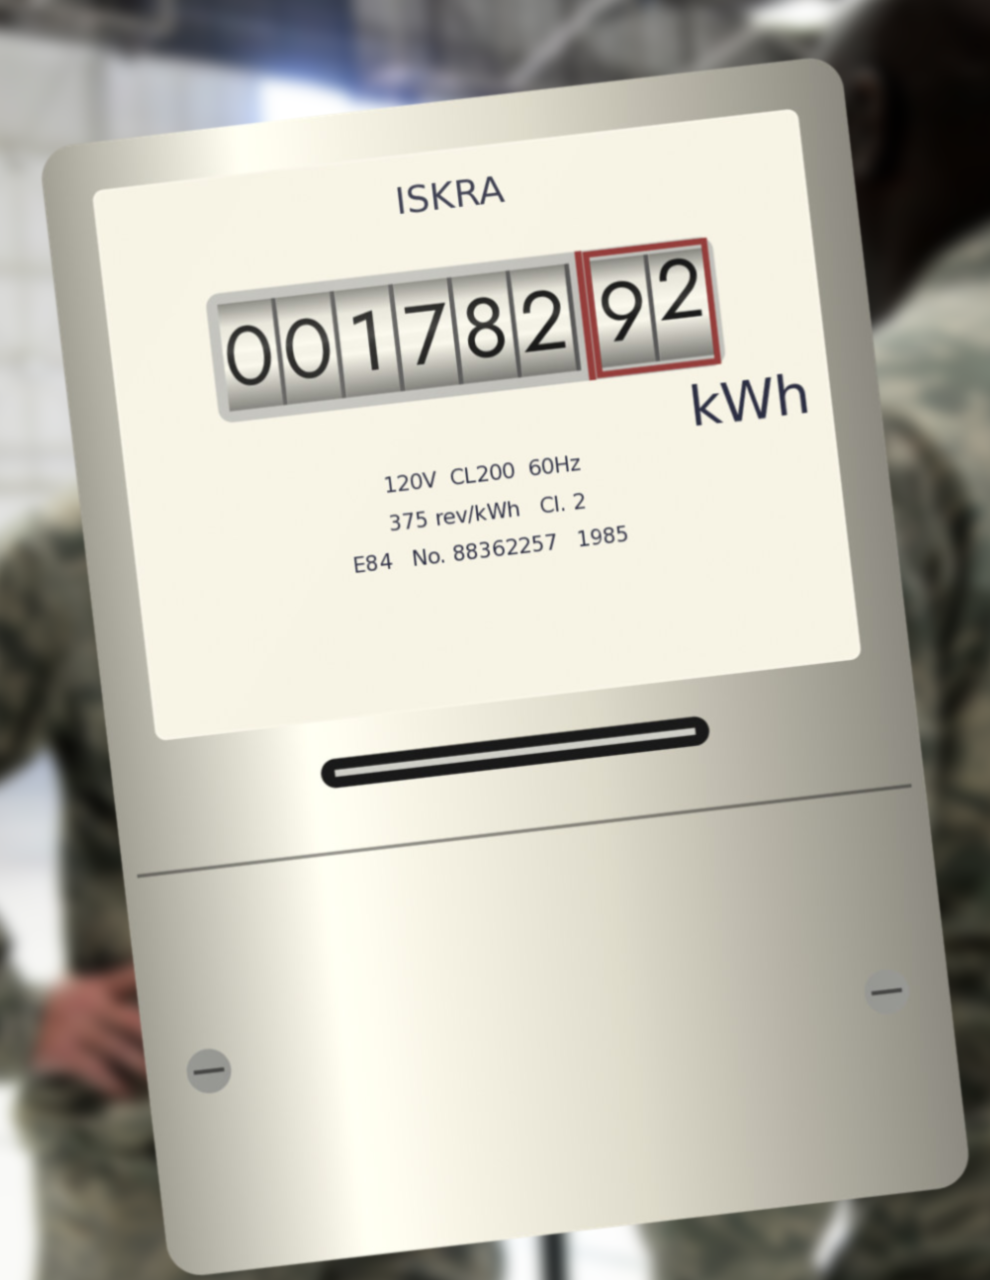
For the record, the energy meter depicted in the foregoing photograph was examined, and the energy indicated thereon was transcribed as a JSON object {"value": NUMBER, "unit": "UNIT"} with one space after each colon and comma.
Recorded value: {"value": 1782.92, "unit": "kWh"}
